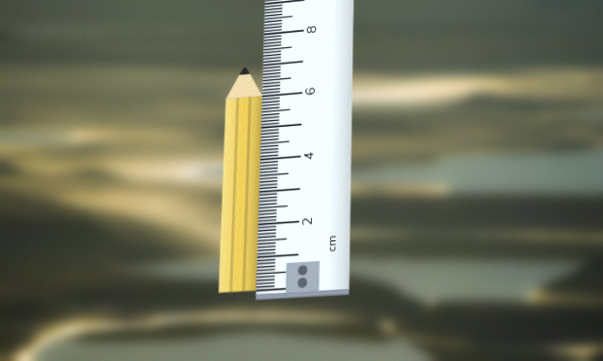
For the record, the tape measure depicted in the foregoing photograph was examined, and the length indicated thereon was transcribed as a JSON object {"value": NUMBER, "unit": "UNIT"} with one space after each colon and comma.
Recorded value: {"value": 7, "unit": "cm"}
